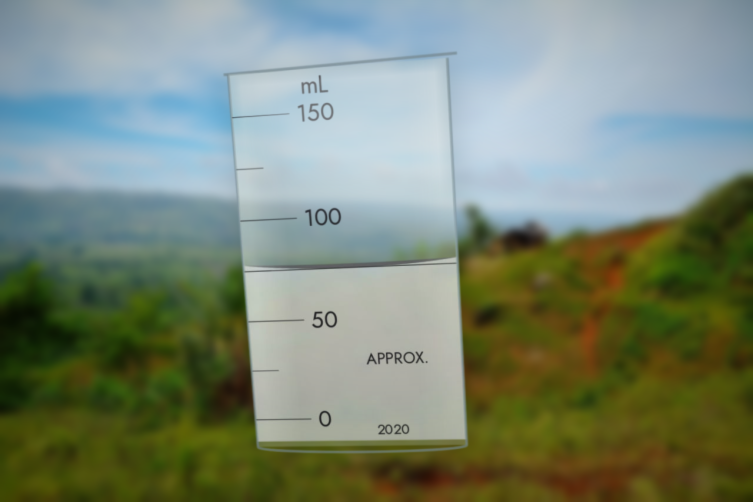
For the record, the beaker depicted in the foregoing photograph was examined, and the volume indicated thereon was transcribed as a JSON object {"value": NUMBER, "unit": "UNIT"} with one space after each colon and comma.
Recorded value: {"value": 75, "unit": "mL"}
